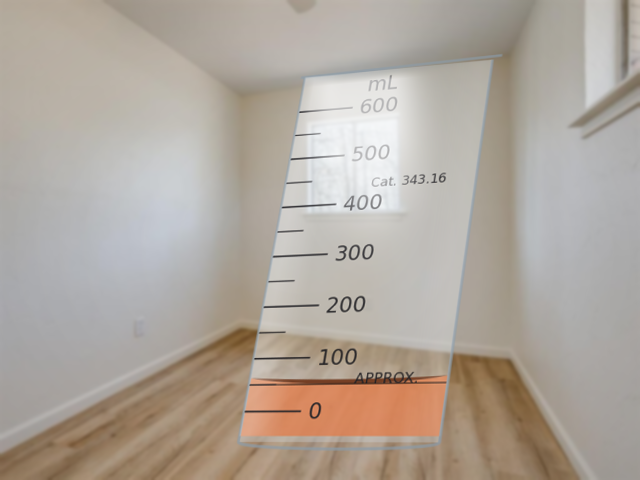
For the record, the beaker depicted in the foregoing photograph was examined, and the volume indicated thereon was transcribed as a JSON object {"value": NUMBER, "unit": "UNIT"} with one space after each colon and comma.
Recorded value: {"value": 50, "unit": "mL"}
